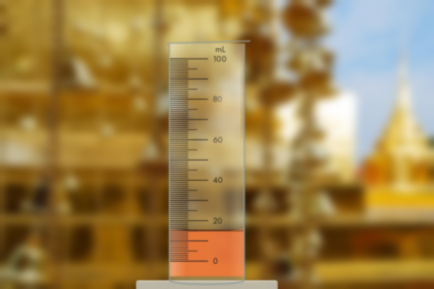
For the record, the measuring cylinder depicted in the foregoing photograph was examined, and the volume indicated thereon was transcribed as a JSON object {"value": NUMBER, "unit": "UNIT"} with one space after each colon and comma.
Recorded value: {"value": 15, "unit": "mL"}
